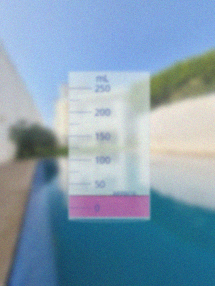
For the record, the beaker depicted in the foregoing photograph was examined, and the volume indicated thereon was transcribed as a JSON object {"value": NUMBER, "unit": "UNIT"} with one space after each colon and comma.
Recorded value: {"value": 25, "unit": "mL"}
